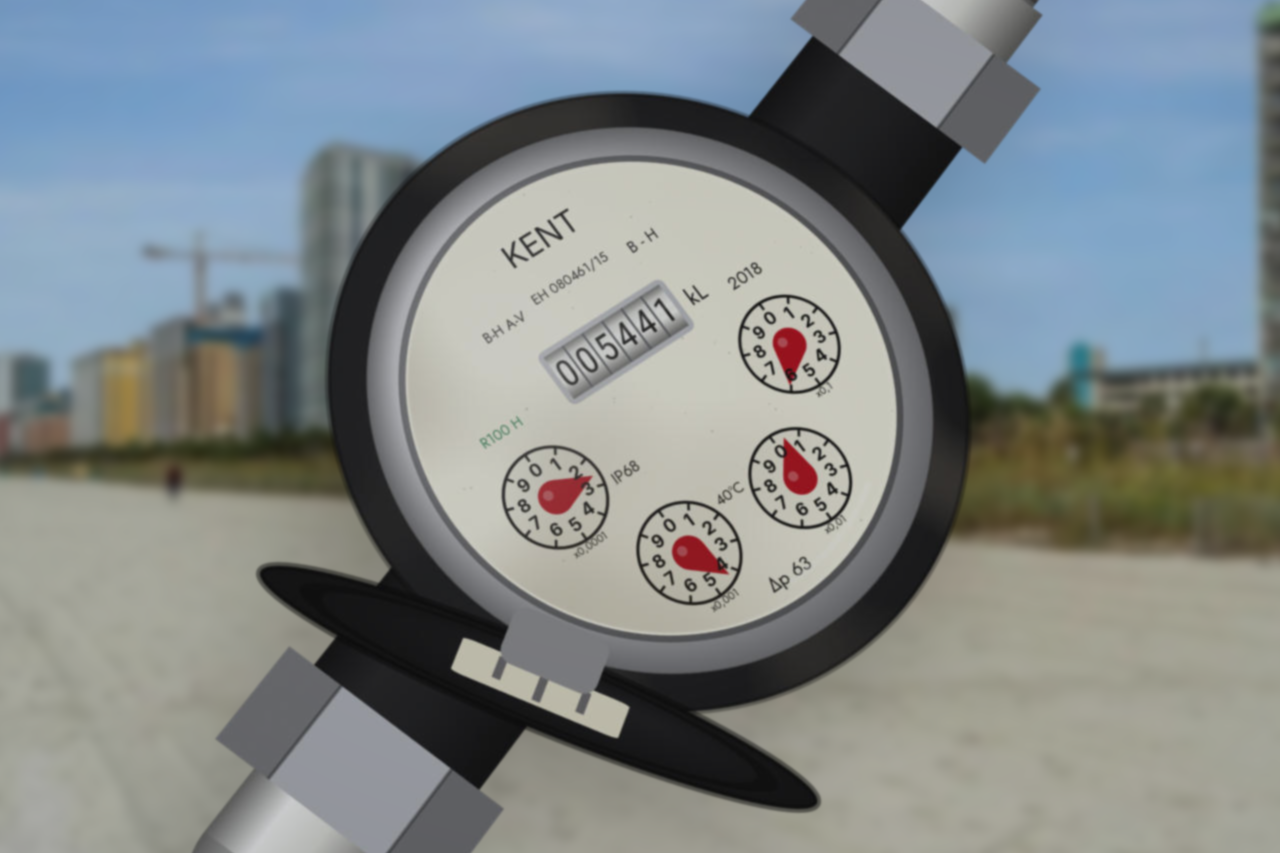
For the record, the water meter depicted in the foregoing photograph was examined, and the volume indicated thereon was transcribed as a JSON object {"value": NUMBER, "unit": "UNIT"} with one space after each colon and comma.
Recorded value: {"value": 5441.6042, "unit": "kL"}
